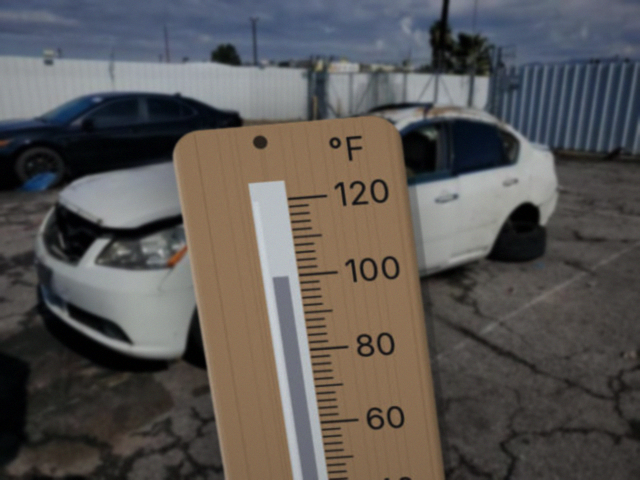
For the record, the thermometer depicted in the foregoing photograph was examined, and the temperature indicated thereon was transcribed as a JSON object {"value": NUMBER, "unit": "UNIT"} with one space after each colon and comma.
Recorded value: {"value": 100, "unit": "°F"}
